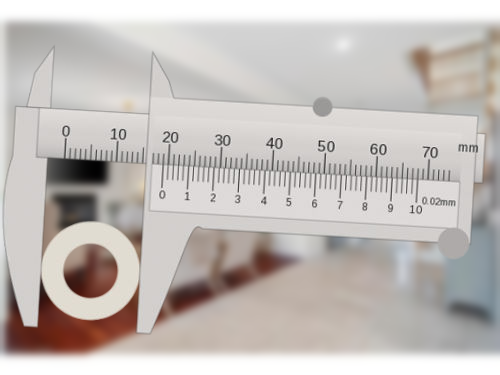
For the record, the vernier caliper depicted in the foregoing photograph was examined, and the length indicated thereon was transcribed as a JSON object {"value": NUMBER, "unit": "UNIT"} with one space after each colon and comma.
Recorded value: {"value": 19.0, "unit": "mm"}
